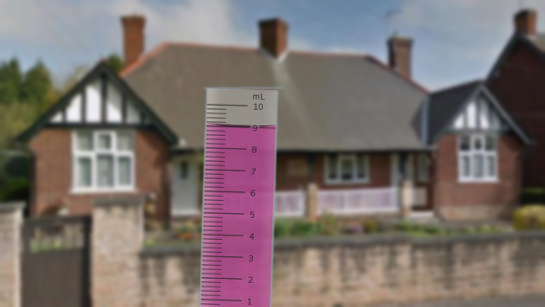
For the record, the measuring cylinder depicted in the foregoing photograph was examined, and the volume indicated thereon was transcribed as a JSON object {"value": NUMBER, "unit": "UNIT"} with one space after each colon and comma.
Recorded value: {"value": 9, "unit": "mL"}
